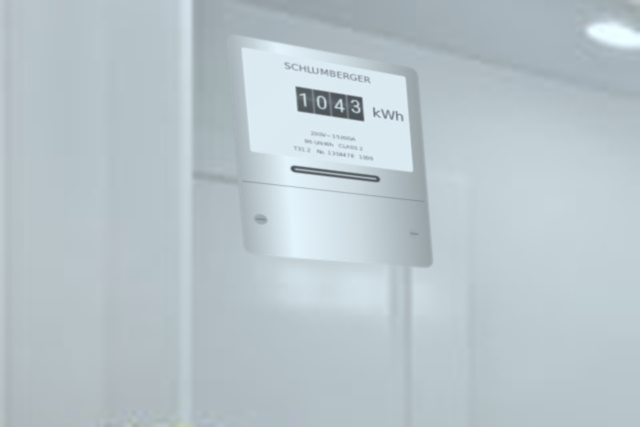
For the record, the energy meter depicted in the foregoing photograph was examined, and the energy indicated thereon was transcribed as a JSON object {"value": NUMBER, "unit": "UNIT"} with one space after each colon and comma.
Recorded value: {"value": 1043, "unit": "kWh"}
